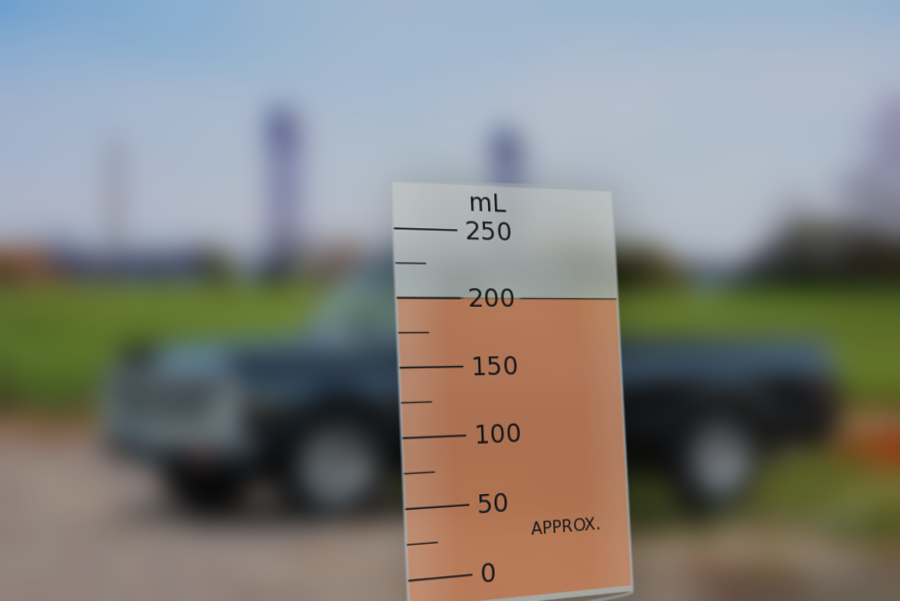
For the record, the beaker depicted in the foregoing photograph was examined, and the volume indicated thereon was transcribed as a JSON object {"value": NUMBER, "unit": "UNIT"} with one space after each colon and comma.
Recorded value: {"value": 200, "unit": "mL"}
